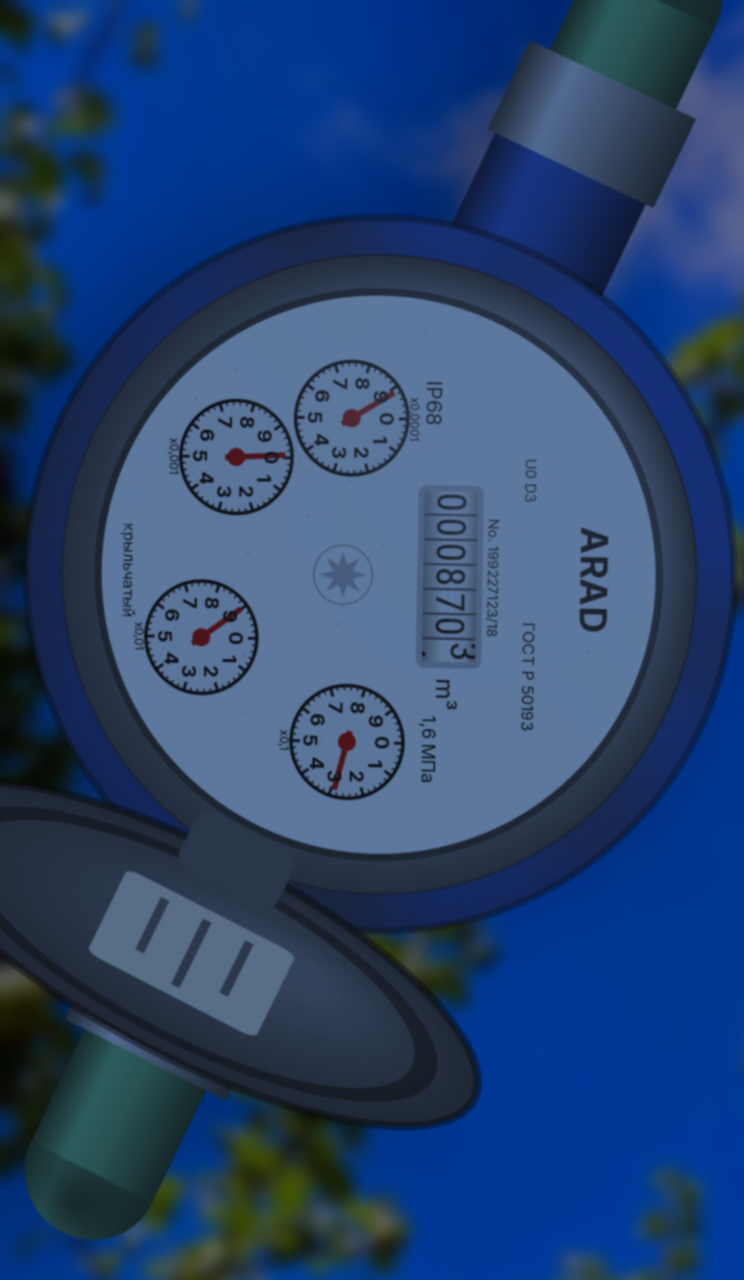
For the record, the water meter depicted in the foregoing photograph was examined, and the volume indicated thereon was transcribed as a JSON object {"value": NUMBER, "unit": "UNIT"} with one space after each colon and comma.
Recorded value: {"value": 8703.2899, "unit": "m³"}
